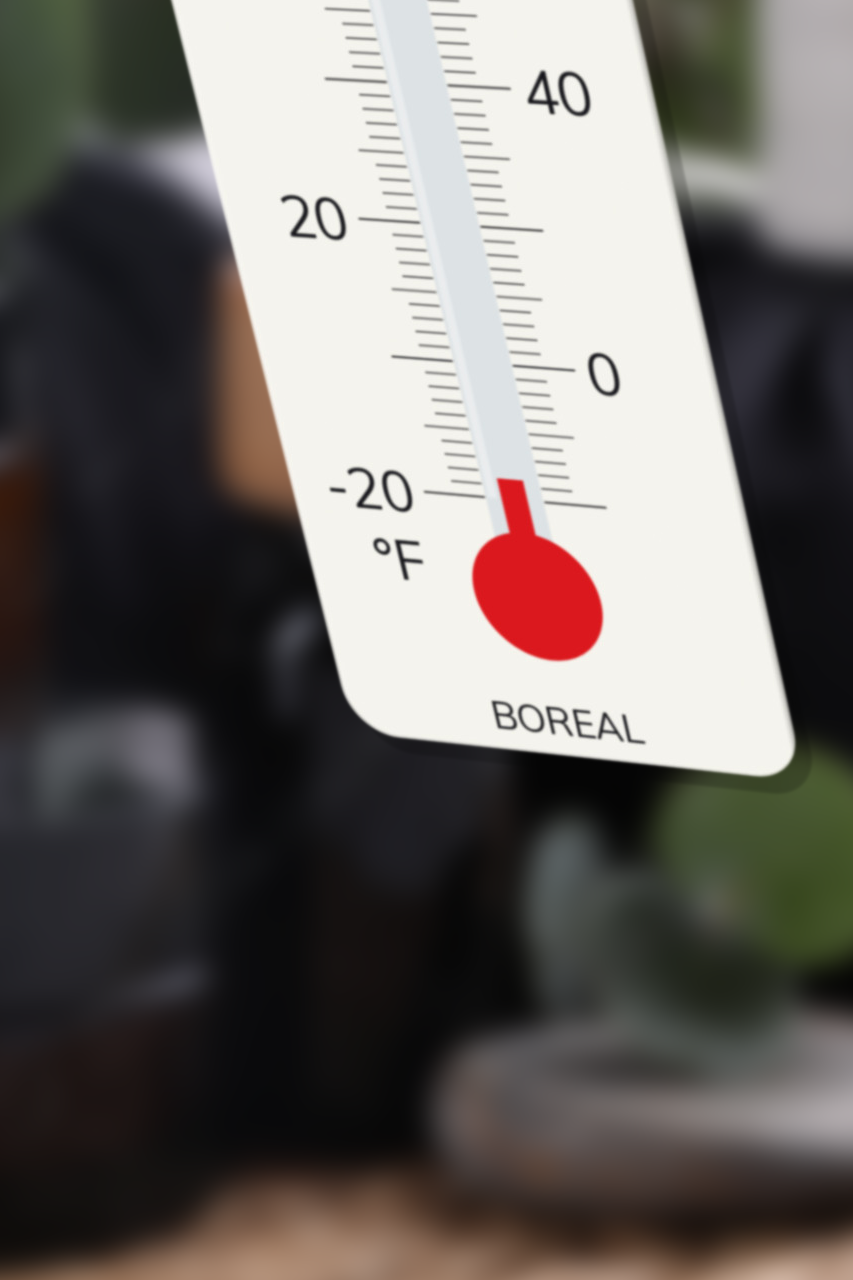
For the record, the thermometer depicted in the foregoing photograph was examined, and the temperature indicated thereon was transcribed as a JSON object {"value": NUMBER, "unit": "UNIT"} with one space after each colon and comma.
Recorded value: {"value": -17, "unit": "°F"}
